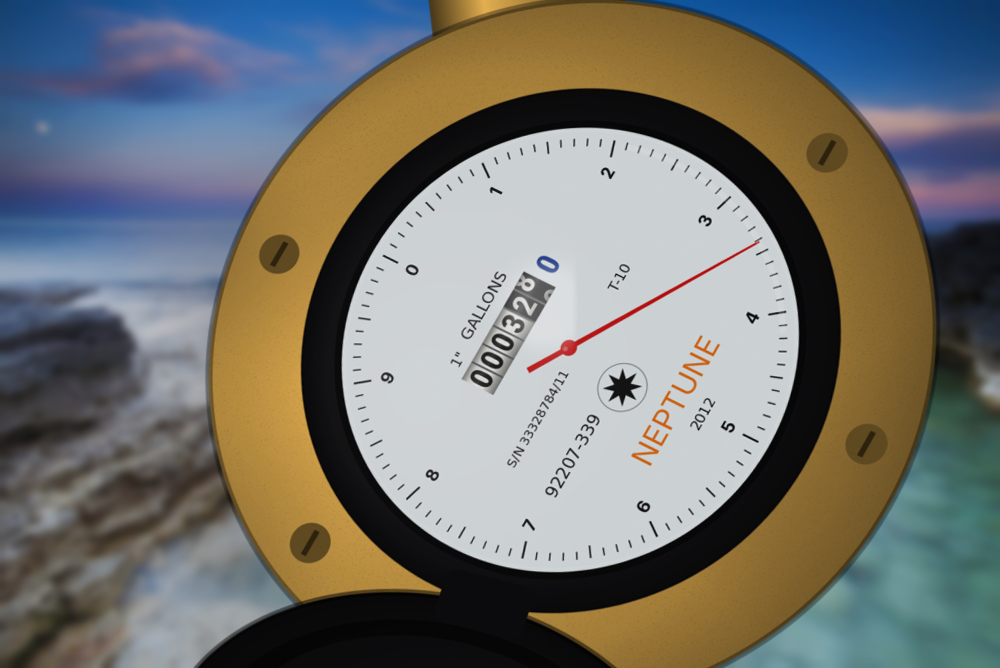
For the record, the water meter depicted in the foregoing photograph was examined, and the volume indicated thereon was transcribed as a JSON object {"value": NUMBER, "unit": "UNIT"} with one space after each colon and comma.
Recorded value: {"value": 3283.4, "unit": "gal"}
